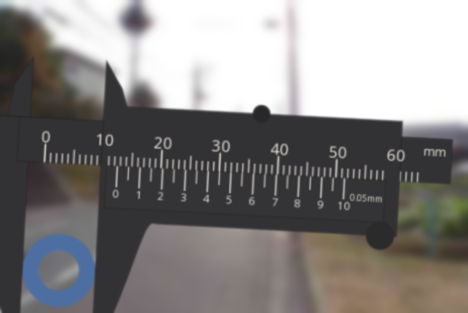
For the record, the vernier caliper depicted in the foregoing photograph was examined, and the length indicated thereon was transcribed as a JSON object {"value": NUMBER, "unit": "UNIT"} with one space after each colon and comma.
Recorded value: {"value": 12.5, "unit": "mm"}
